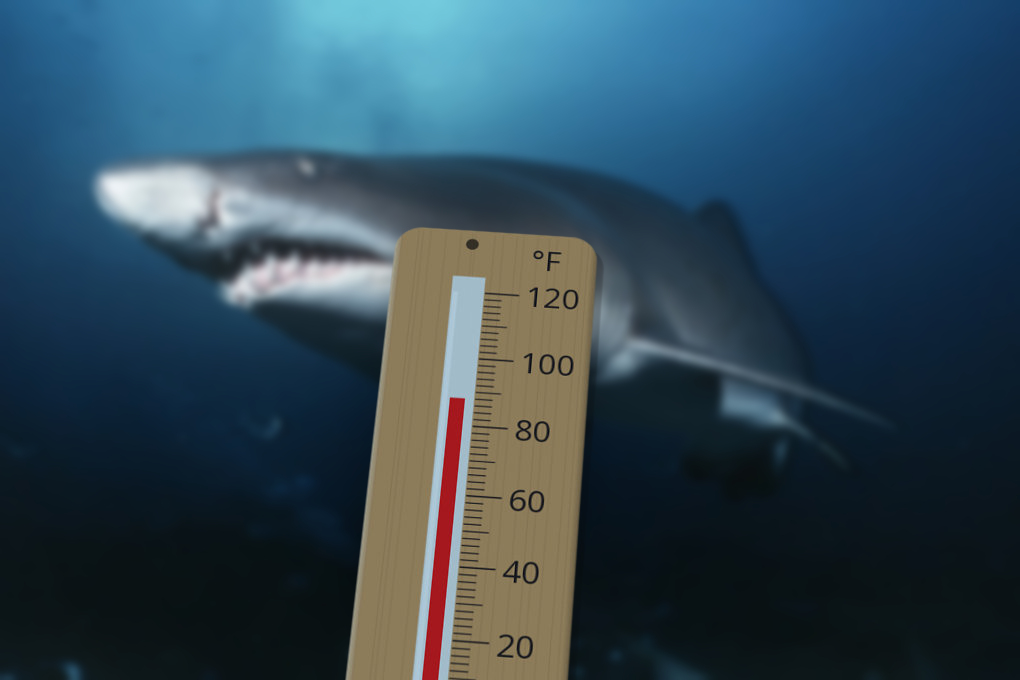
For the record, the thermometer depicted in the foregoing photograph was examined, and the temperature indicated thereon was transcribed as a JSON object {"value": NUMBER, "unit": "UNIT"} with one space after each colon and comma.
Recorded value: {"value": 88, "unit": "°F"}
